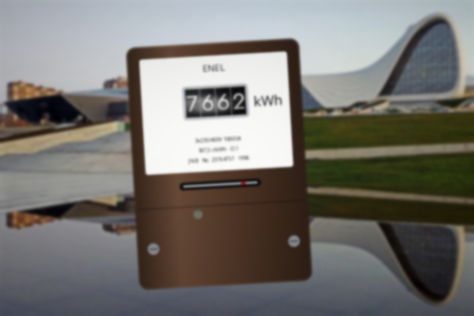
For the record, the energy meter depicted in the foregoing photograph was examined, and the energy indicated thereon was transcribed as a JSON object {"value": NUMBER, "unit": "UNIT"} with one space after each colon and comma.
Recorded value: {"value": 7662, "unit": "kWh"}
